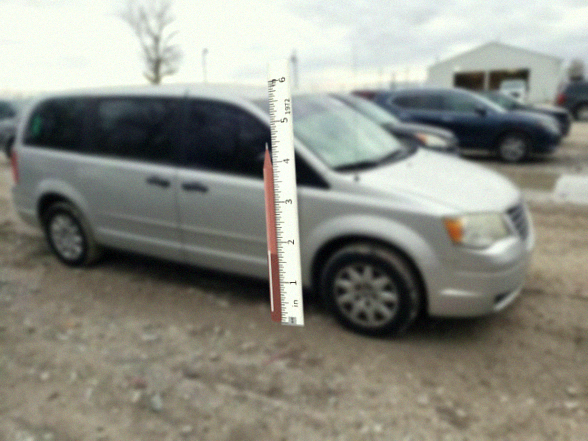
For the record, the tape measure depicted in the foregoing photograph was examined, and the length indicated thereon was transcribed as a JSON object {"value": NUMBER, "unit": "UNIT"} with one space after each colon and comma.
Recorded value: {"value": 4.5, "unit": "in"}
